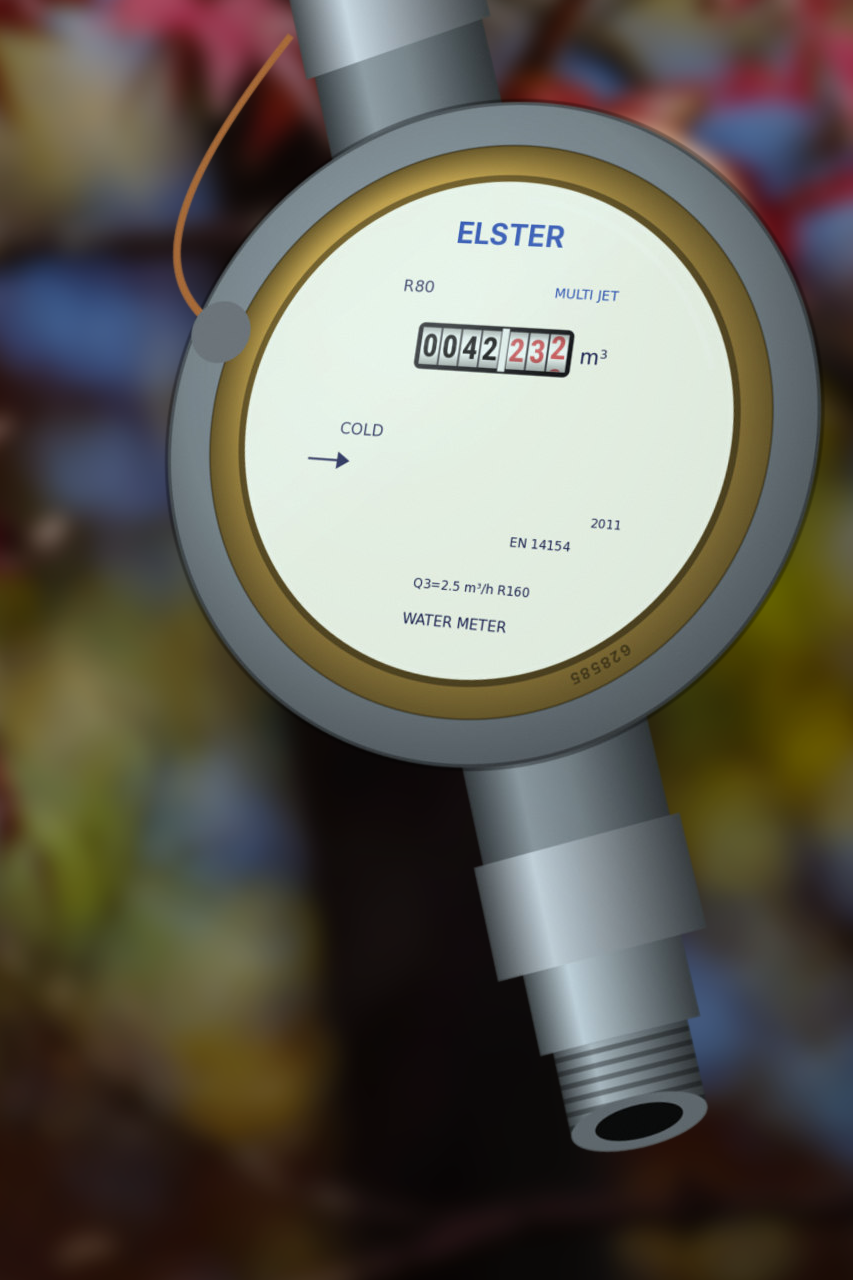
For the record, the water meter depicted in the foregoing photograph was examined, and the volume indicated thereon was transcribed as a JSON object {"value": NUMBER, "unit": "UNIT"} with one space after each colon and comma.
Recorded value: {"value": 42.232, "unit": "m³"}
